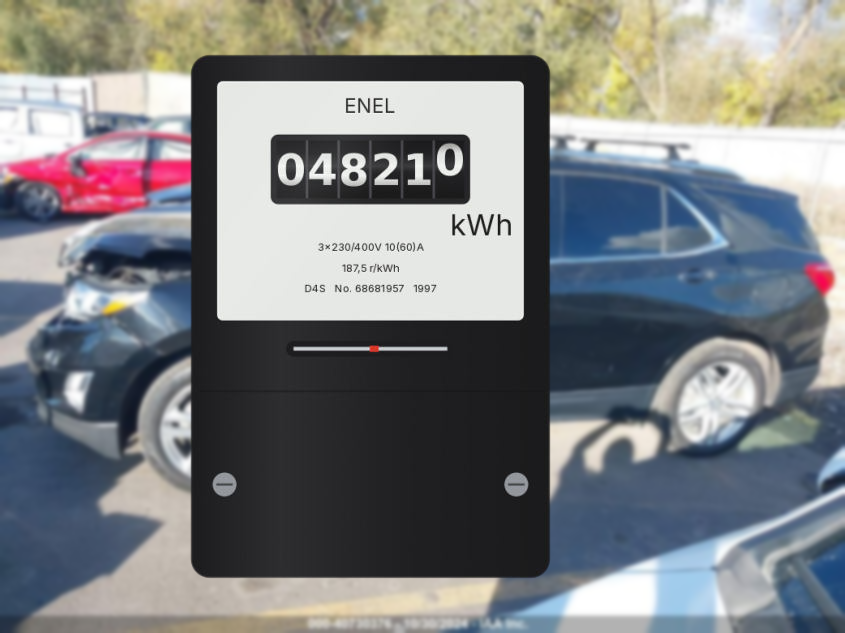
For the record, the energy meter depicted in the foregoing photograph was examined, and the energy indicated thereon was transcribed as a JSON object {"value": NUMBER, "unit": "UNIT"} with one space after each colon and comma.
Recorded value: {"value": 48210, "unit": "kWh"}
